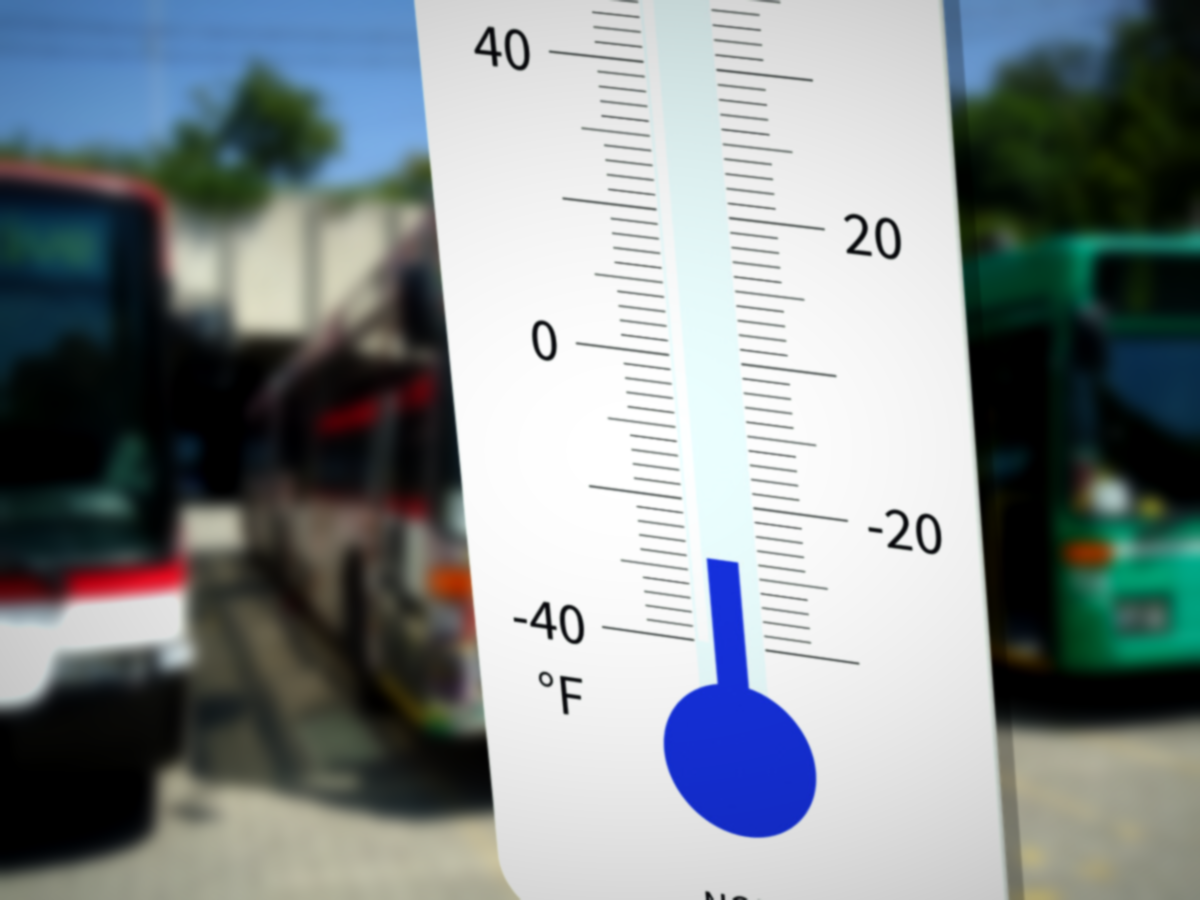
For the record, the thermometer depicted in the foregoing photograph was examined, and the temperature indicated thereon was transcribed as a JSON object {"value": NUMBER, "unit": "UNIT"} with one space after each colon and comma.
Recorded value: {"value": -28, "unit": "°F"}
